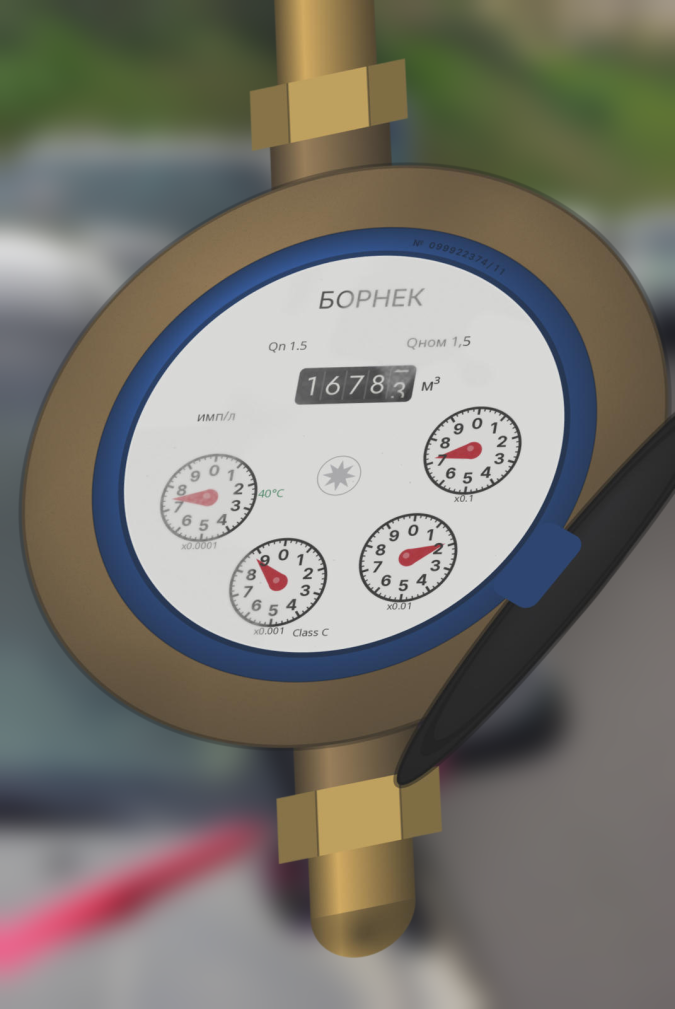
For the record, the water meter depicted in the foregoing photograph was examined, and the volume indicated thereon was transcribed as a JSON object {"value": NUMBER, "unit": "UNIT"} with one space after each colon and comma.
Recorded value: {"value": 16782.7187, "unit": "m³"}
